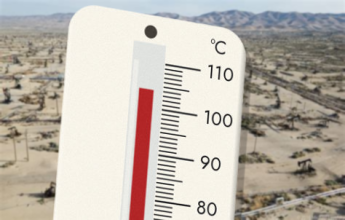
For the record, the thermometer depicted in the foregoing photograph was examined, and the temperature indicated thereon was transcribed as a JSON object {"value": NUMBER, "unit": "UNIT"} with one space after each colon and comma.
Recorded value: {"value": 104, "unit": "°C"}
